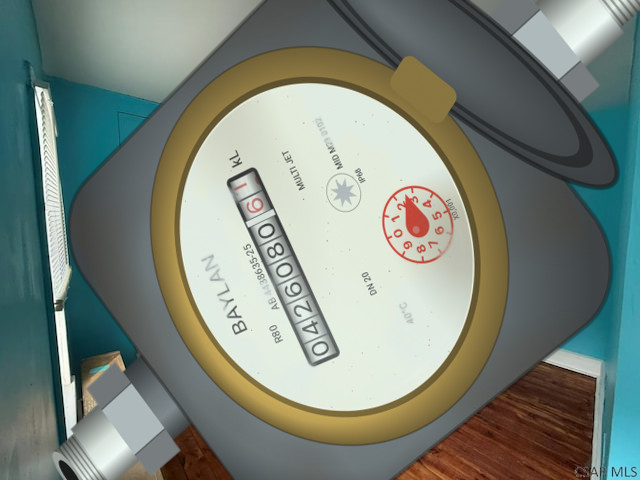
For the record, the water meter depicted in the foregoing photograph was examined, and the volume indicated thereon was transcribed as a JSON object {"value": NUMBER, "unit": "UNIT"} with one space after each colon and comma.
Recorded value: {"value": 426080.612, "unit": "kL"}
